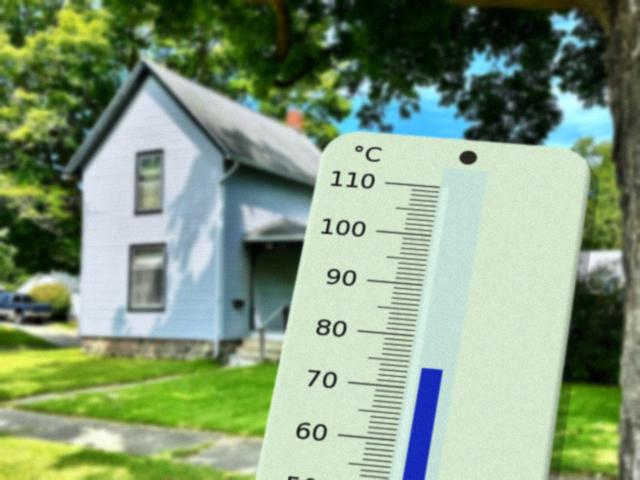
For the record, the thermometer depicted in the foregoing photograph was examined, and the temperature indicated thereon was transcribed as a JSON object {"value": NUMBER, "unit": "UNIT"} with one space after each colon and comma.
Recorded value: {"value": 74, "unit": "°C"}
